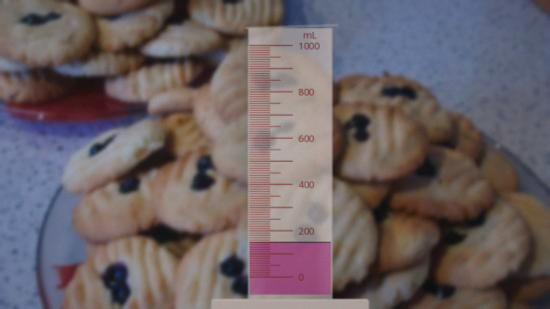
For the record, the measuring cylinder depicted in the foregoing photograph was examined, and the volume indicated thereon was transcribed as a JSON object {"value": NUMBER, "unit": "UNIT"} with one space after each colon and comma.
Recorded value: {"value": 150, "unit": "mL"}
